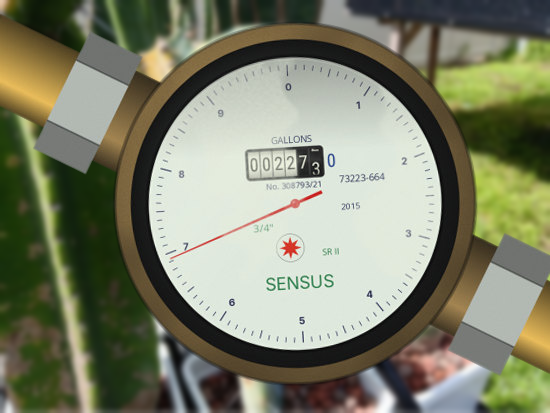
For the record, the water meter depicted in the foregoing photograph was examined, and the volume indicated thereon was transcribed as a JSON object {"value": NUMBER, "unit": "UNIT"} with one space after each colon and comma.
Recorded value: {"value": 22726.9, "unit": "gal"}
